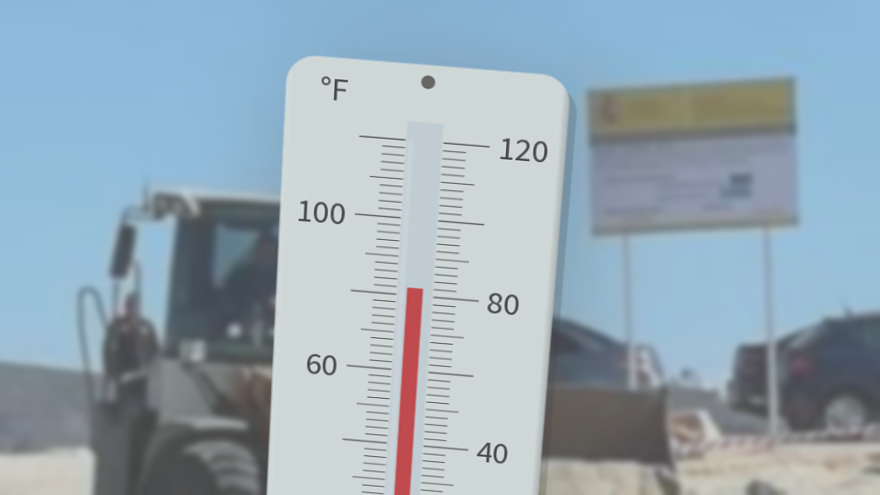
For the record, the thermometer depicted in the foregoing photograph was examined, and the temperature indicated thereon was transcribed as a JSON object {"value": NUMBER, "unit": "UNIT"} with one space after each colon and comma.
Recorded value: {"value": 82, "unit": "°F"}
